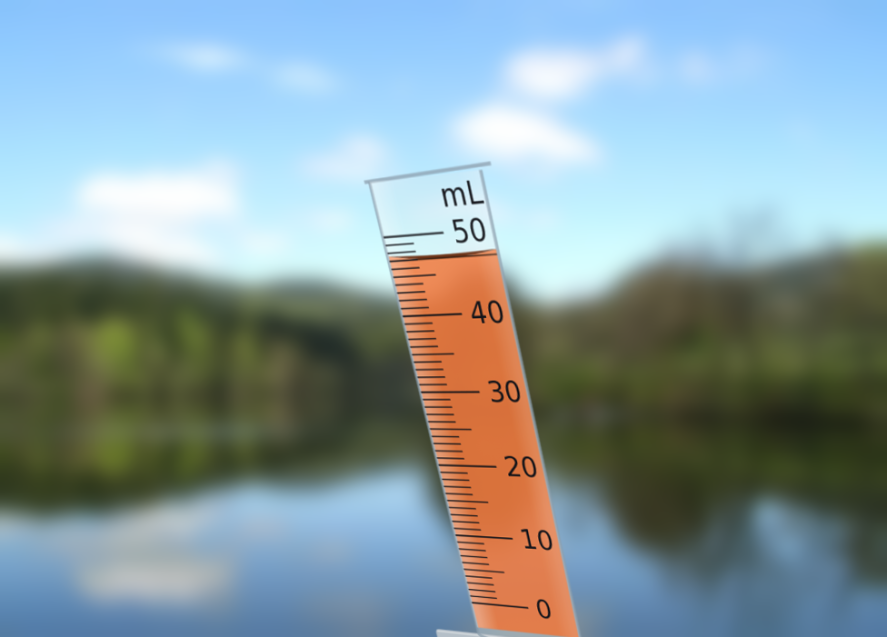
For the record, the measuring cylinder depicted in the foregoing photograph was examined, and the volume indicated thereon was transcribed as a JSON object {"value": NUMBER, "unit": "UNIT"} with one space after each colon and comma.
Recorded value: {"value": 47, "unit": "mL"}
